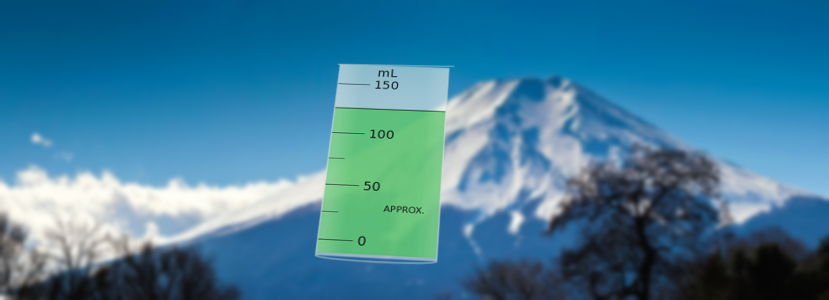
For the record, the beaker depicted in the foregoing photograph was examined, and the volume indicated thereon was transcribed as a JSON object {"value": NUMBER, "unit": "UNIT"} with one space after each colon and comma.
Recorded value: {"value": 125, "unit": "mL"}
